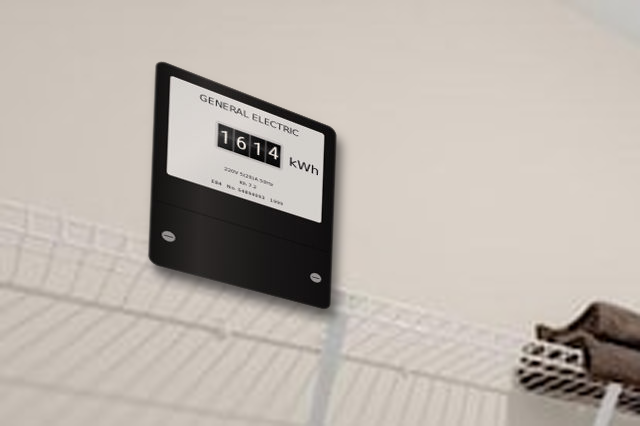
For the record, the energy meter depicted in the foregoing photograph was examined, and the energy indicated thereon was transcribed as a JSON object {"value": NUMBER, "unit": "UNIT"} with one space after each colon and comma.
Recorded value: {"value": 1614, "unit": "kWh"}
